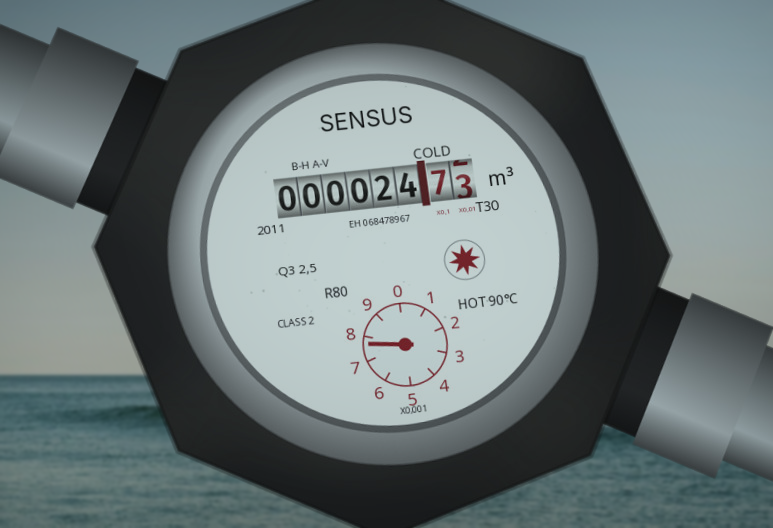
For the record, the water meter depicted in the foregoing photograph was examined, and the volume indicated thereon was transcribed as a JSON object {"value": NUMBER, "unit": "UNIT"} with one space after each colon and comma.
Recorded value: {"value": 24.727, "unit": "m³"}
